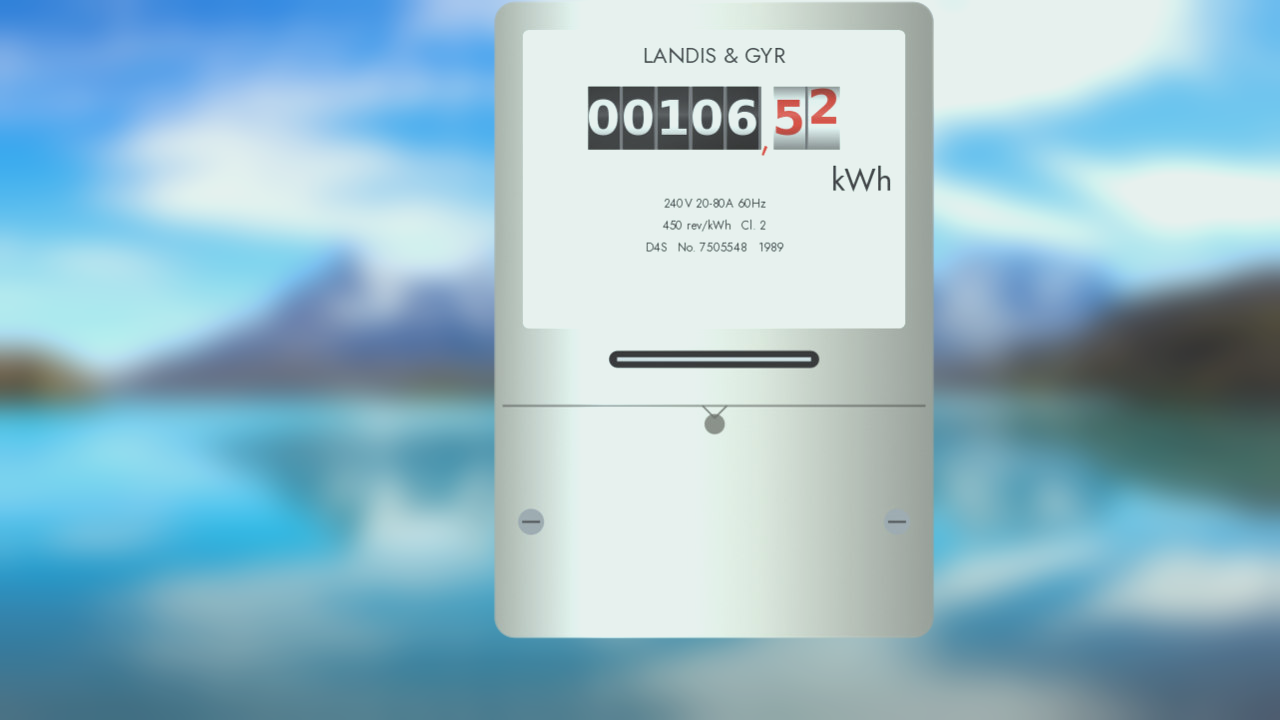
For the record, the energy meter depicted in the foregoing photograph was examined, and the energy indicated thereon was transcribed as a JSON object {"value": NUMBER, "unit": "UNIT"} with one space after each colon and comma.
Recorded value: {"value": 106.52, "unit": "kWh"}
